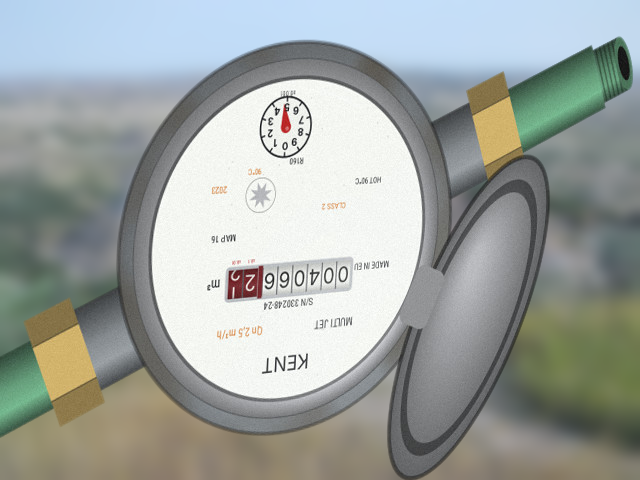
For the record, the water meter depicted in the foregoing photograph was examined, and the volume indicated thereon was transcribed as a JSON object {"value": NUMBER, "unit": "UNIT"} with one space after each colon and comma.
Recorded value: {"value": 4066.214, "unit": "m³"}
